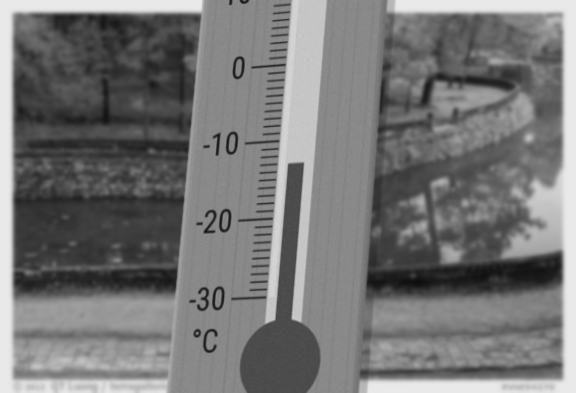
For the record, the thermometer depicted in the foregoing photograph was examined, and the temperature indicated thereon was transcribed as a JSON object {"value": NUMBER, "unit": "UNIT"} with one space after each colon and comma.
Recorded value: {"value": -13, "unit": "°C"}
